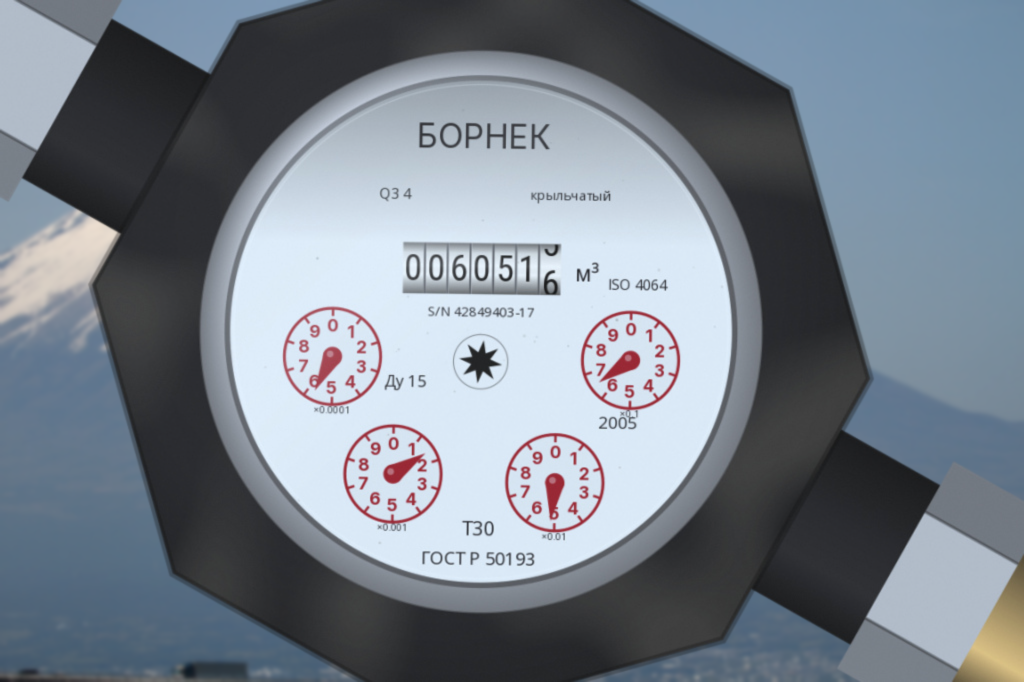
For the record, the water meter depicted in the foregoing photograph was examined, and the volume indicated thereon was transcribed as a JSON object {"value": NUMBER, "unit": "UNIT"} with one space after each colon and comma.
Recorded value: {"value": 60515.6515, "unit": "m³"}
